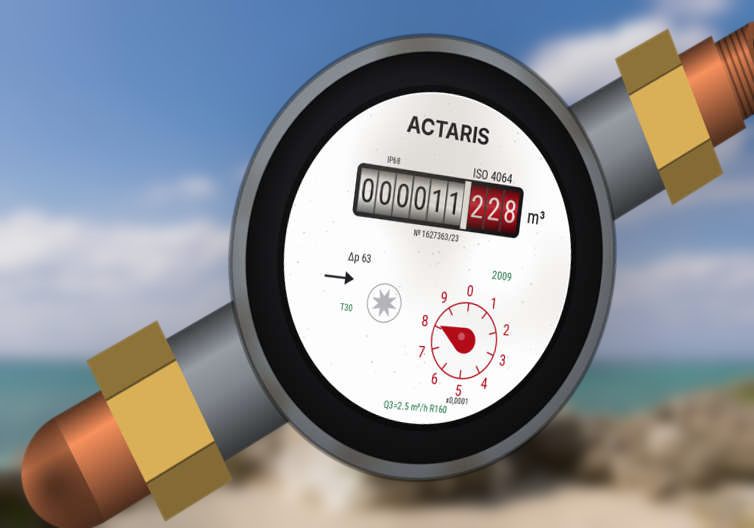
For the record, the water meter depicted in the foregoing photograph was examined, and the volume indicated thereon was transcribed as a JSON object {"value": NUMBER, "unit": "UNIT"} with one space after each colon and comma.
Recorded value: {"value": 11.2288, "unit": "m³"}
